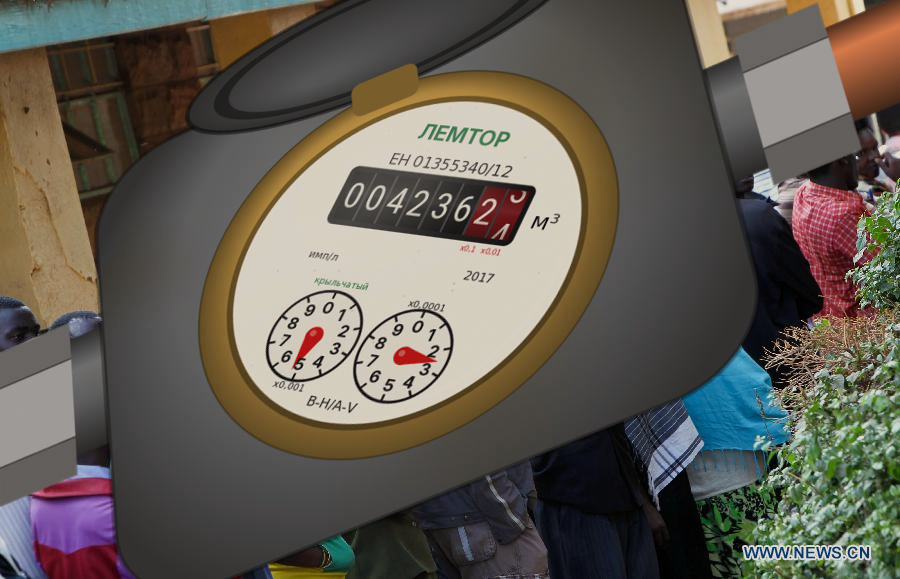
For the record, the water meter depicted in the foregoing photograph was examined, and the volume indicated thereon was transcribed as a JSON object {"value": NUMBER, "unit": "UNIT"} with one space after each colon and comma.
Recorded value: {"value": 4236.2352, "unit": "m³"}
